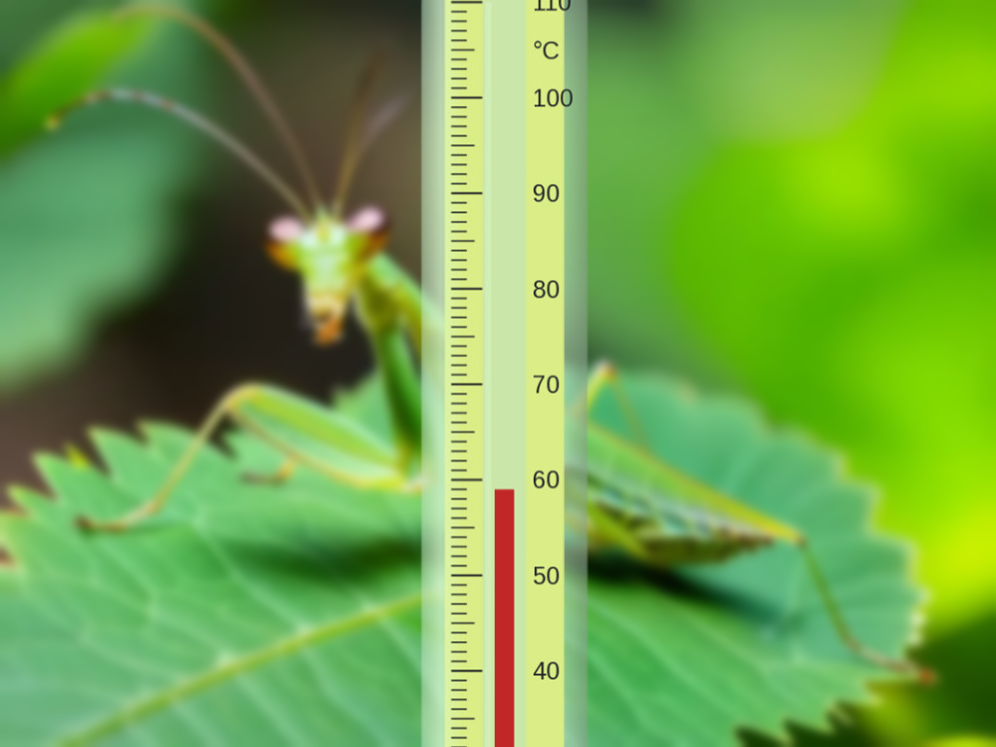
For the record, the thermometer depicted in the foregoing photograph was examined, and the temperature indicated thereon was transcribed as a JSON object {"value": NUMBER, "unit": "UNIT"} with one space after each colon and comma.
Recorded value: {"value": 59, "unit": "°C"}
